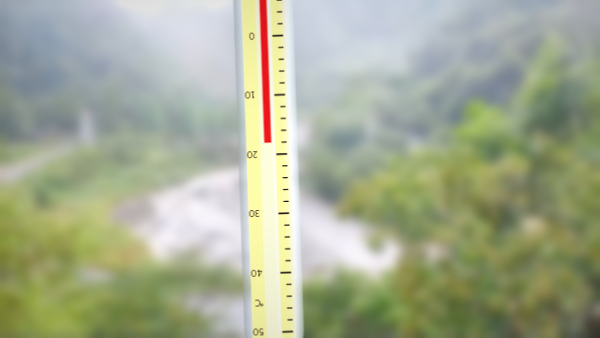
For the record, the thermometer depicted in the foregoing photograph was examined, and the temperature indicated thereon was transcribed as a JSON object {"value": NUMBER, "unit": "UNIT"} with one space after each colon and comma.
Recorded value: {"value": 18, "unit": "°C"}
